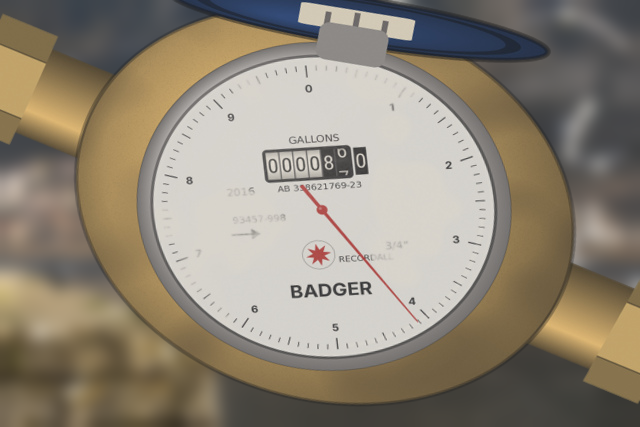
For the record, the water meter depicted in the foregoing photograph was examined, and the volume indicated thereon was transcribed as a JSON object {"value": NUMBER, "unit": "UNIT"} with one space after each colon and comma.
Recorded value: {"value": 864.1, "unit": "gal"}
